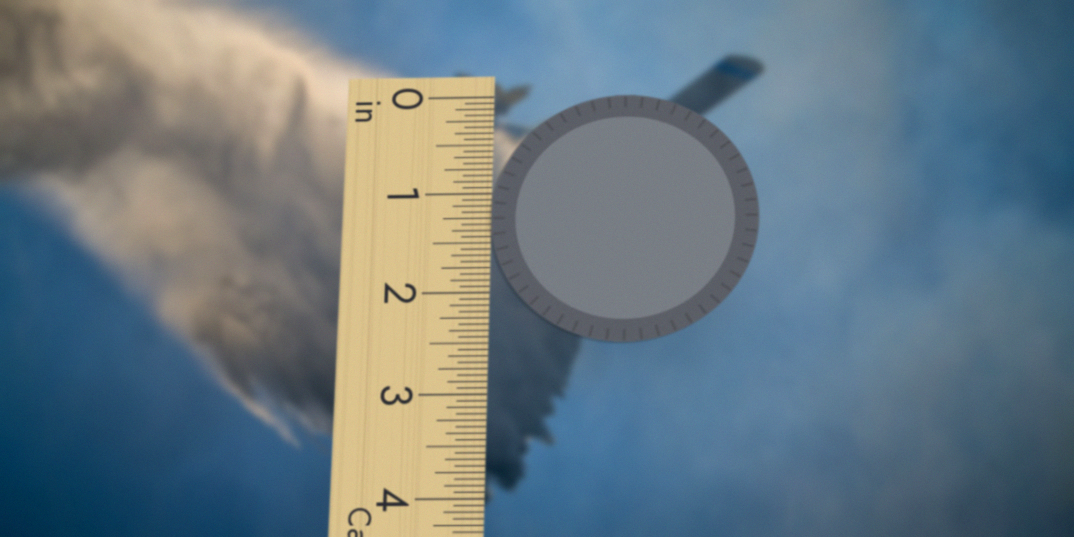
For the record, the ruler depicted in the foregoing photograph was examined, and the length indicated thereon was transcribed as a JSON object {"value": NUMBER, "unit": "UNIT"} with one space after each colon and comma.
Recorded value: {"value": 2.5, "unit": "in"}
